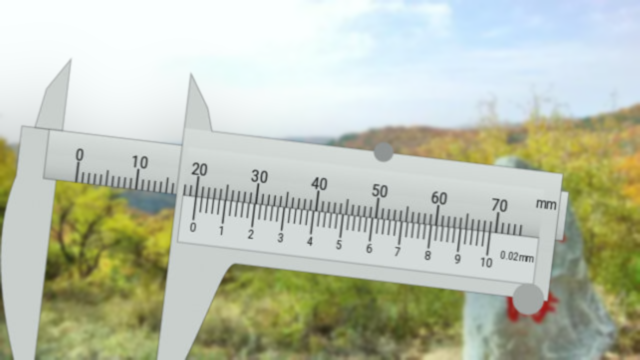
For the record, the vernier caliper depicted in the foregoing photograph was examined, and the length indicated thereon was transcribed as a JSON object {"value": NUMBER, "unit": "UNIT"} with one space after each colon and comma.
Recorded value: {"value": 20.0, "unit": "mm"}
